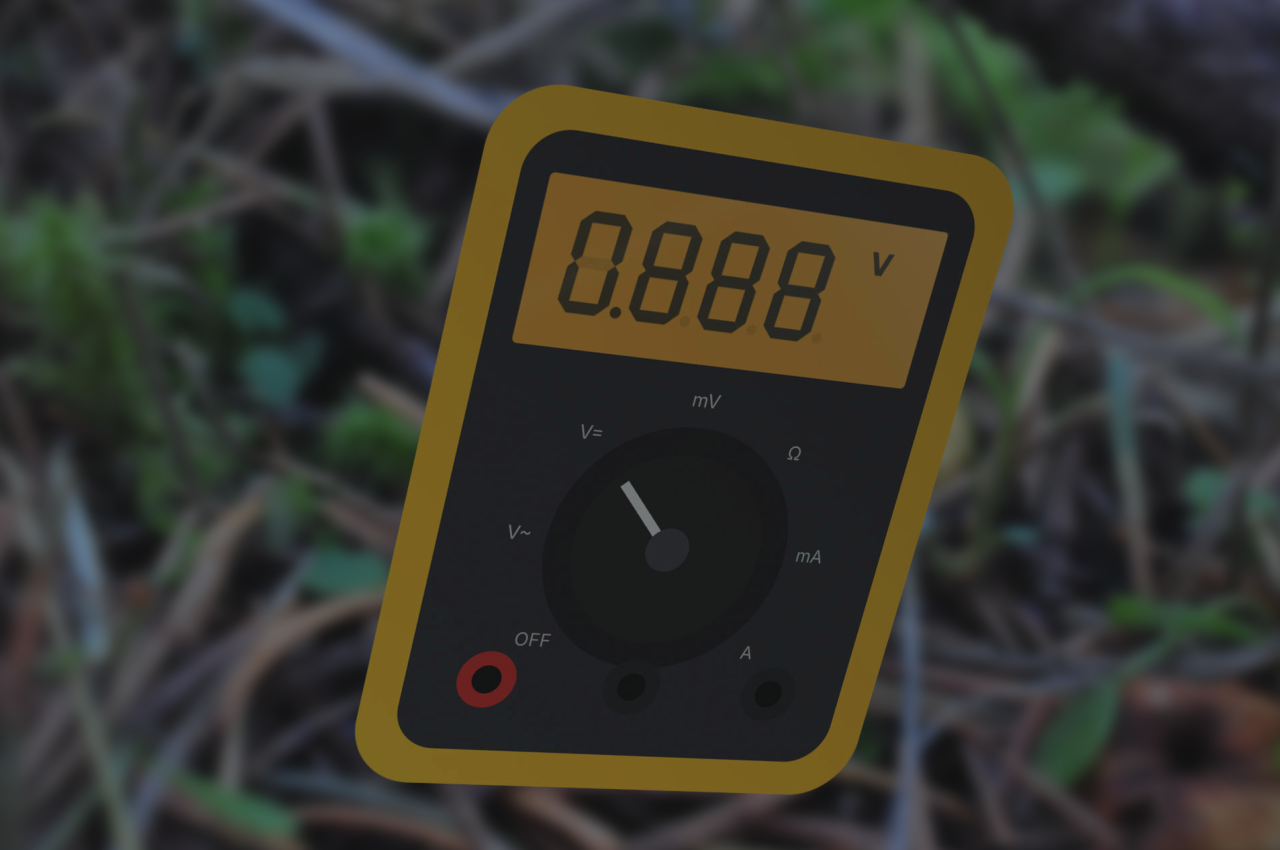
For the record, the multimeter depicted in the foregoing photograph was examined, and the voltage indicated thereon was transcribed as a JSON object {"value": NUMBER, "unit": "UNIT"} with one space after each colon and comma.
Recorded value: {"value": 0.888, "unit": "V"}
